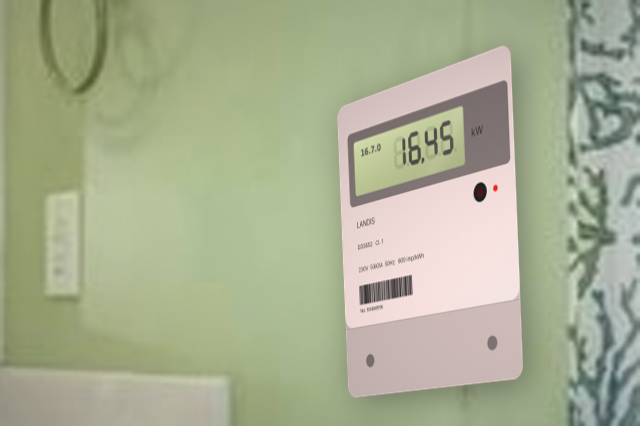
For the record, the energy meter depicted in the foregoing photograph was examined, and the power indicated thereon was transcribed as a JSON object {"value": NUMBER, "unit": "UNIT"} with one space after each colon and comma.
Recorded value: {"value": 16.45, "unit": "kW"}
